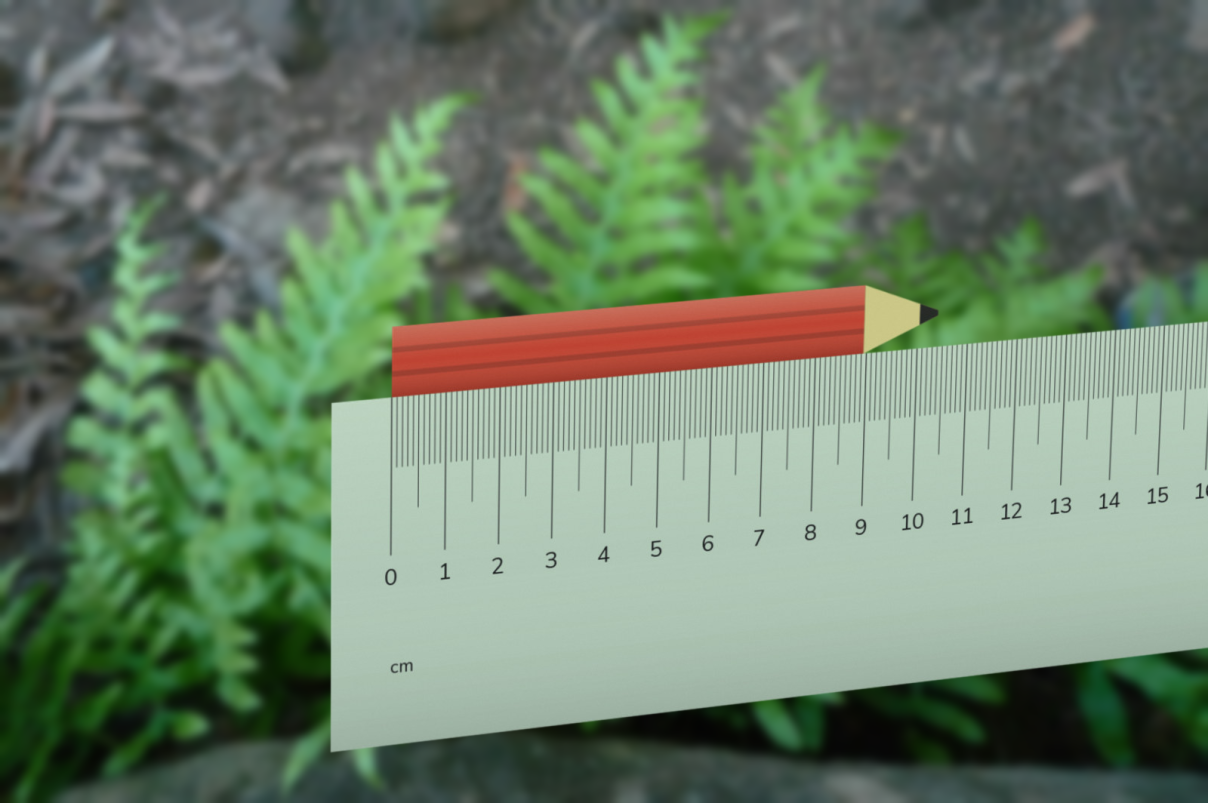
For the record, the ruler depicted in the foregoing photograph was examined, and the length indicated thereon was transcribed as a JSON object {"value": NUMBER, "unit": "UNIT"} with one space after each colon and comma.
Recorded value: {"value": 10.4, "unit": "cm"}
